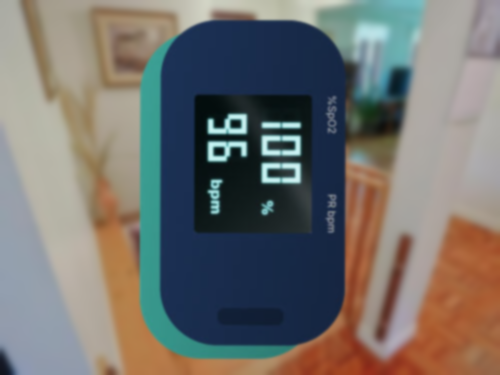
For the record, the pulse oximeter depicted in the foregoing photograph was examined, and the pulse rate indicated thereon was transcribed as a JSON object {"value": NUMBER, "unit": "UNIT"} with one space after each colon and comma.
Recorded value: {"value": 96, "unit": "bpm"}
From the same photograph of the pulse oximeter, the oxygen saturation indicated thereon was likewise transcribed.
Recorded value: {"value": 100, "unit": "%"}
